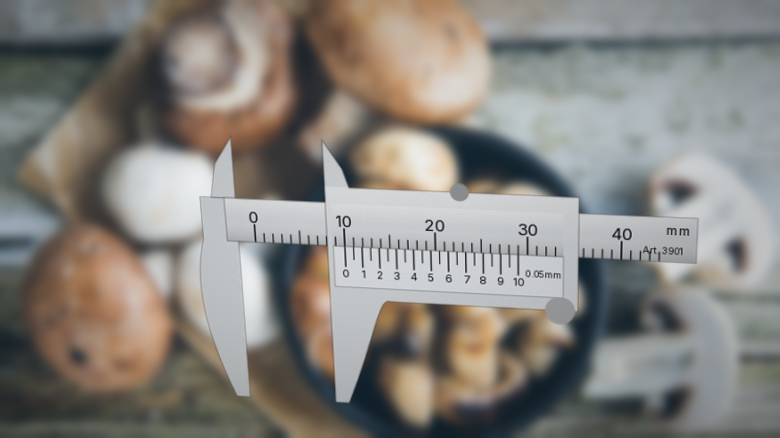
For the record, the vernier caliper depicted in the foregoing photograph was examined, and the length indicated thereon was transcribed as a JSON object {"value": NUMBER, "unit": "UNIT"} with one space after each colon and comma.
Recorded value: {"value": 10.0, "unit": "mm"}
